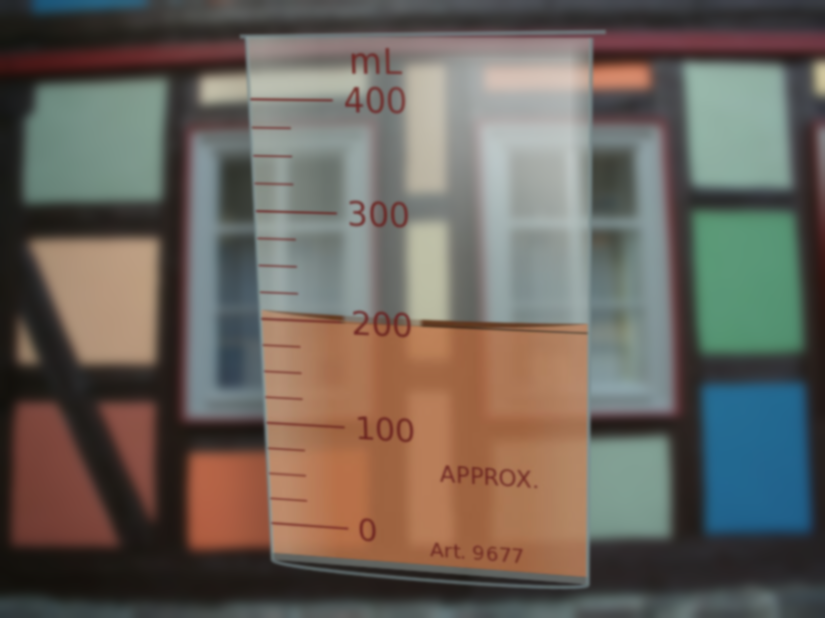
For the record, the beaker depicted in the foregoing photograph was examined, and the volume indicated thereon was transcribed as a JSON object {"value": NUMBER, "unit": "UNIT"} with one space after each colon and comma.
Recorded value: {"value": 200, "unit": "mL"}
